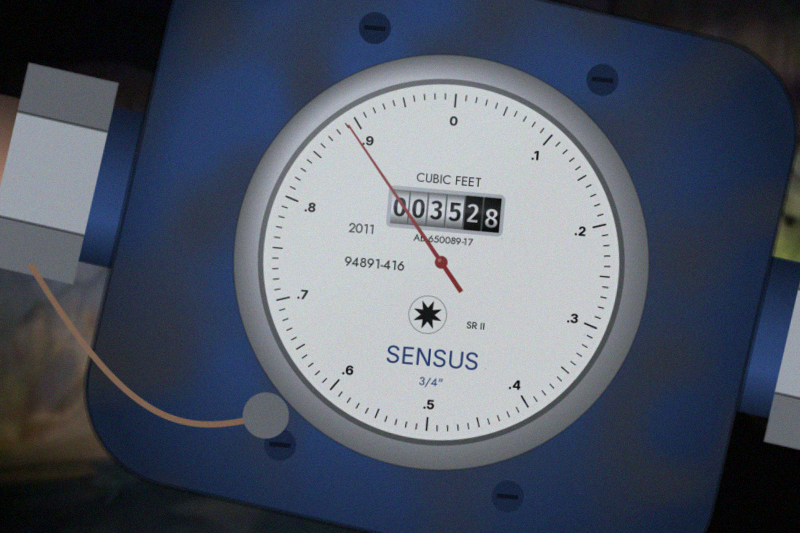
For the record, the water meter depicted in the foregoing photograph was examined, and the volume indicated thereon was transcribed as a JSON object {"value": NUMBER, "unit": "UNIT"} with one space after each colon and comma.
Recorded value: {"value": 3527.89, "unit": "ft³"}
